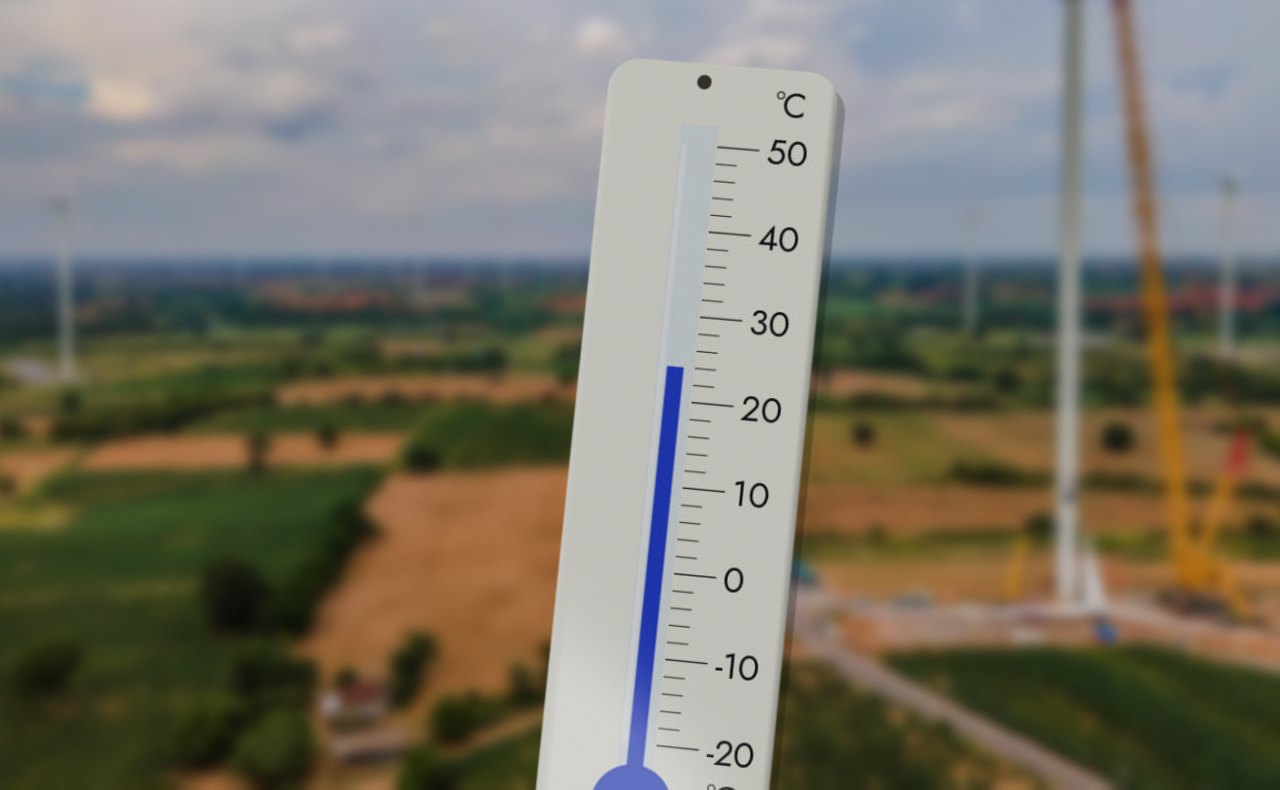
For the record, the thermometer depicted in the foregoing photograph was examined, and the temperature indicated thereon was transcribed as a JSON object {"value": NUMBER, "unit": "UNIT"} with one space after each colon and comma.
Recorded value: {"value": 24, "unit": "°C"}
